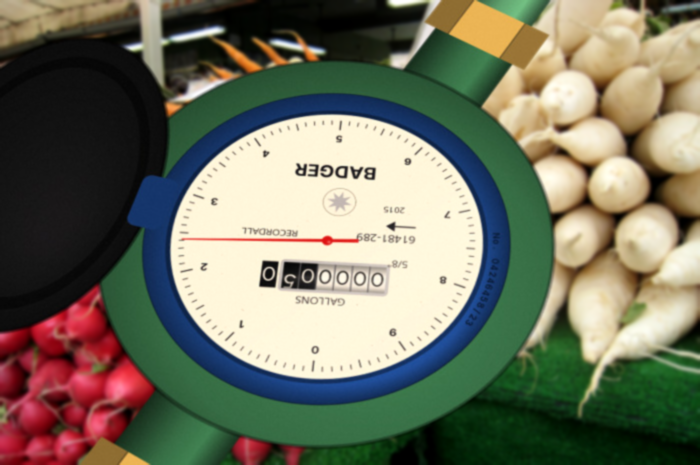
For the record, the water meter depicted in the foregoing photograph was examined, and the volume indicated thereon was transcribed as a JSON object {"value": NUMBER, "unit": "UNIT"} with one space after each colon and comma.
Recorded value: {"value": 52.4, "unit": "gal"}
